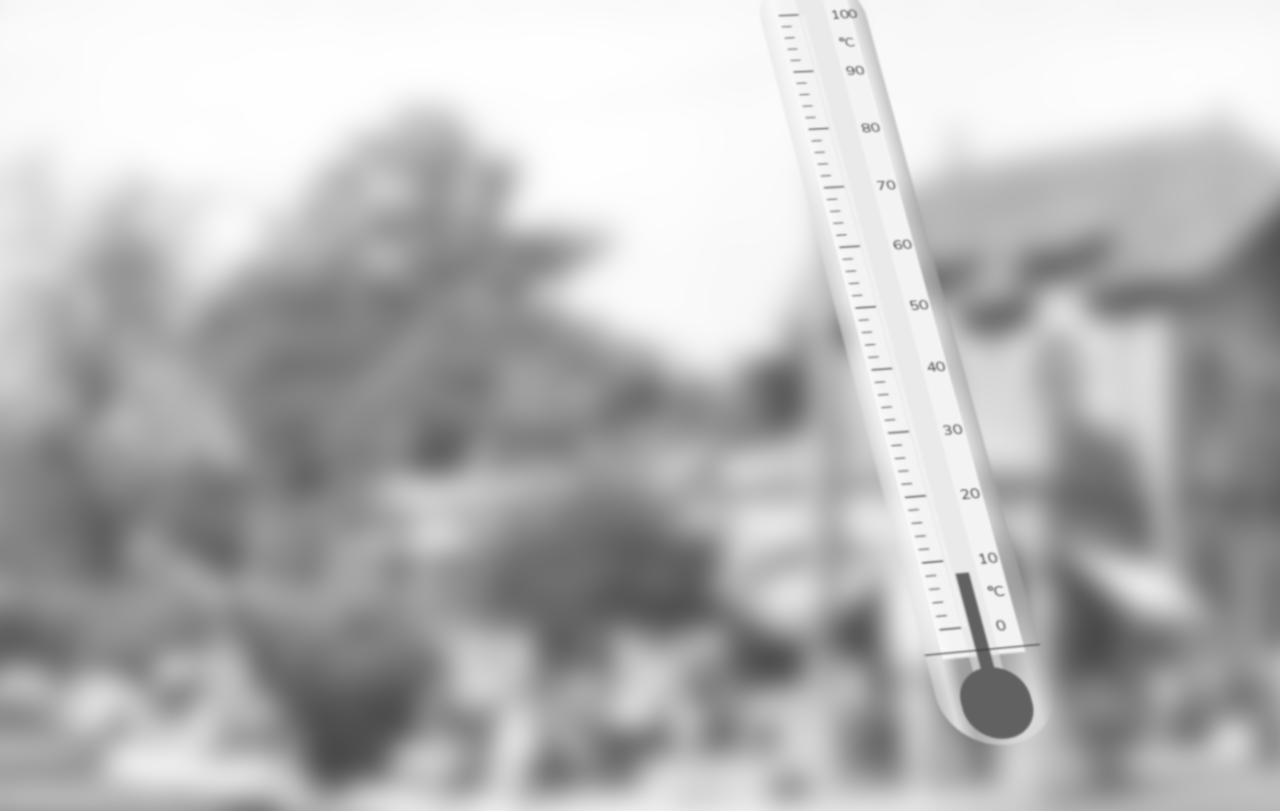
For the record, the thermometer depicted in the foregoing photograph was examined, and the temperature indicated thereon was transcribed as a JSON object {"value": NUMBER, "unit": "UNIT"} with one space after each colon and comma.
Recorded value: {"value": 8, "unit": "°C"}
